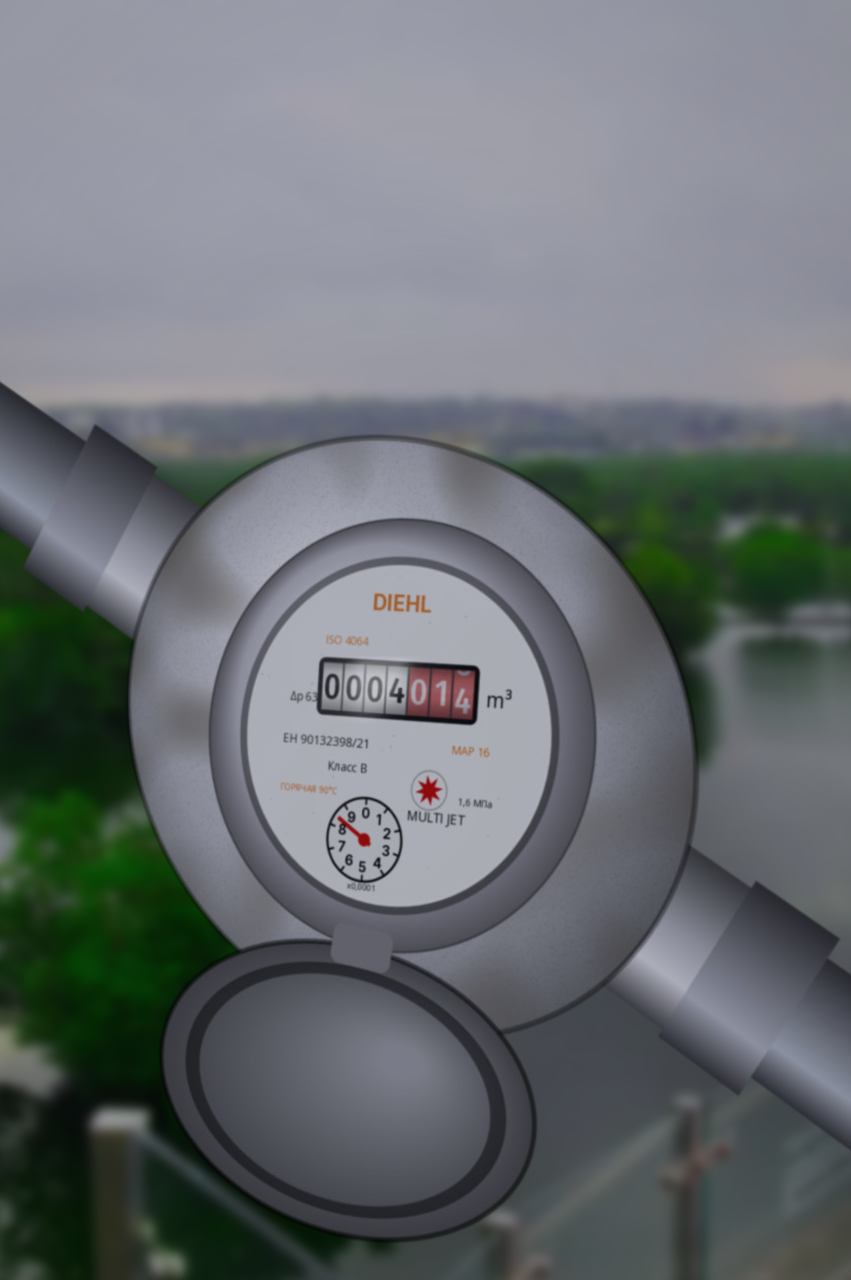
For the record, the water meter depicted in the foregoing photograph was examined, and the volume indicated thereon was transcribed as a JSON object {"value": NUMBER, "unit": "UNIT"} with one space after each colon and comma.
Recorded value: {"value": 4.0138, "unit": "m³"}
